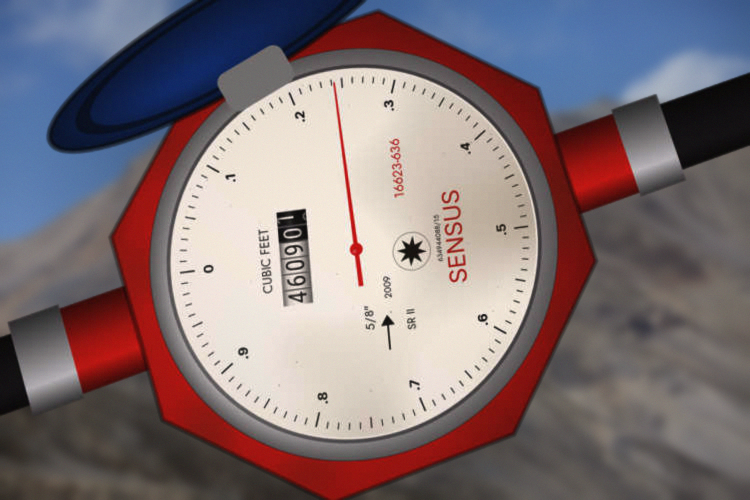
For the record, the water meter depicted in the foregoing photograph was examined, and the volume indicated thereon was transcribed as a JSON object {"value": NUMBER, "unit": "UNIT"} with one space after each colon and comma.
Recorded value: {"value": 460901.24, "unit": "ft³"}
